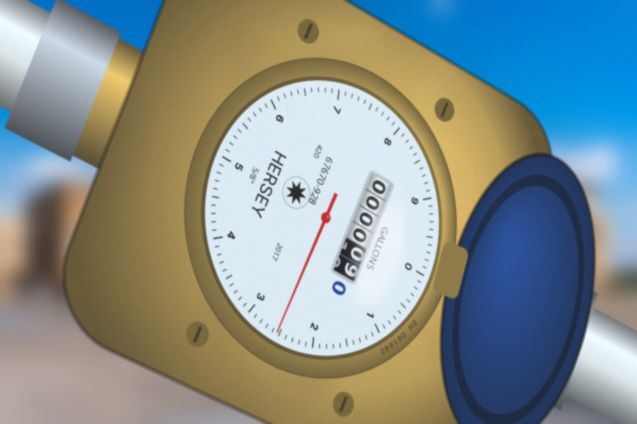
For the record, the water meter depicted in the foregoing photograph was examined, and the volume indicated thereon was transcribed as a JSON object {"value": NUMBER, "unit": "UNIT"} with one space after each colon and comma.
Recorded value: {"value": 92.5, "unit": "gal"}
